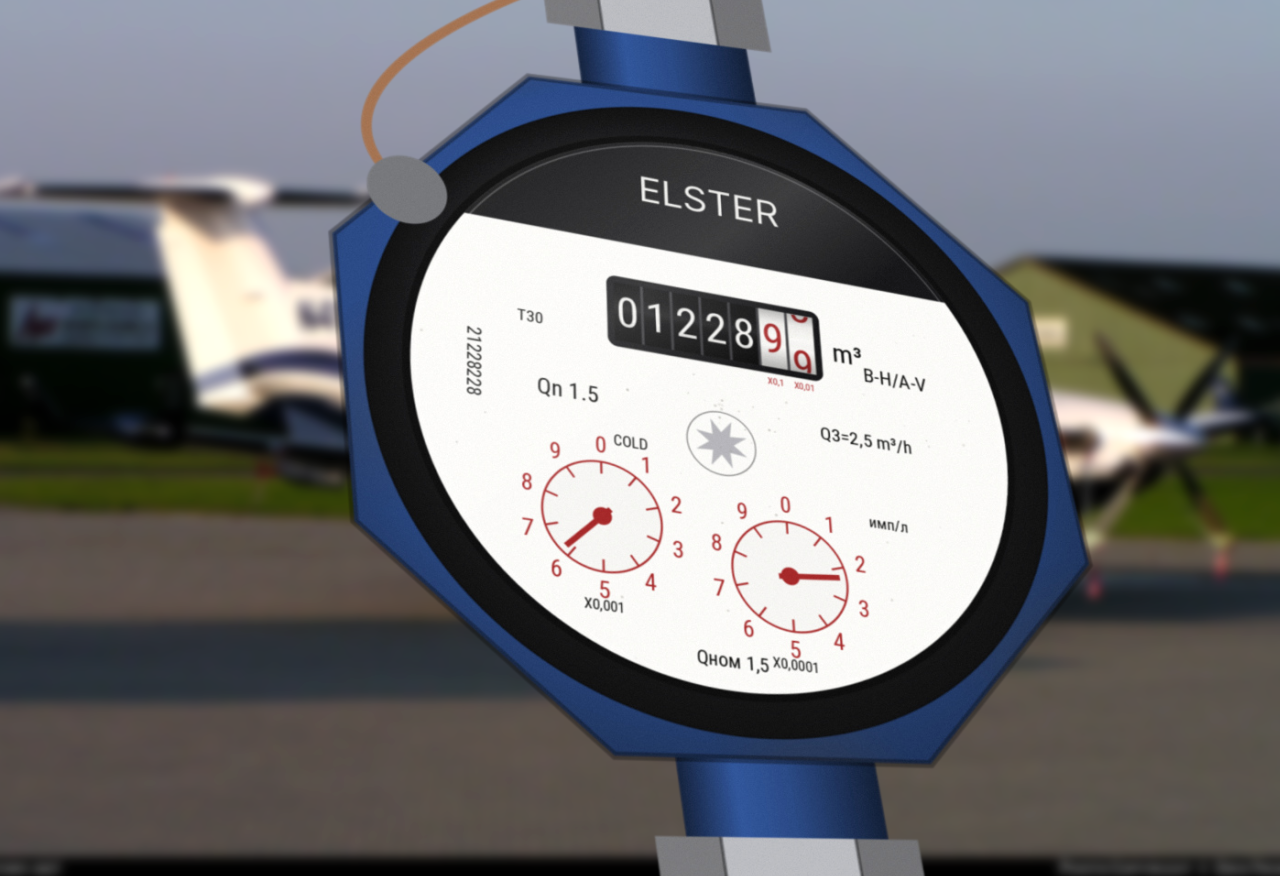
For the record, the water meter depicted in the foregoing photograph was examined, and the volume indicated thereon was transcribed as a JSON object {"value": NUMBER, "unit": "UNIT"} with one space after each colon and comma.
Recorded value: {"value": 1228.9862, "unit": "m³"}
